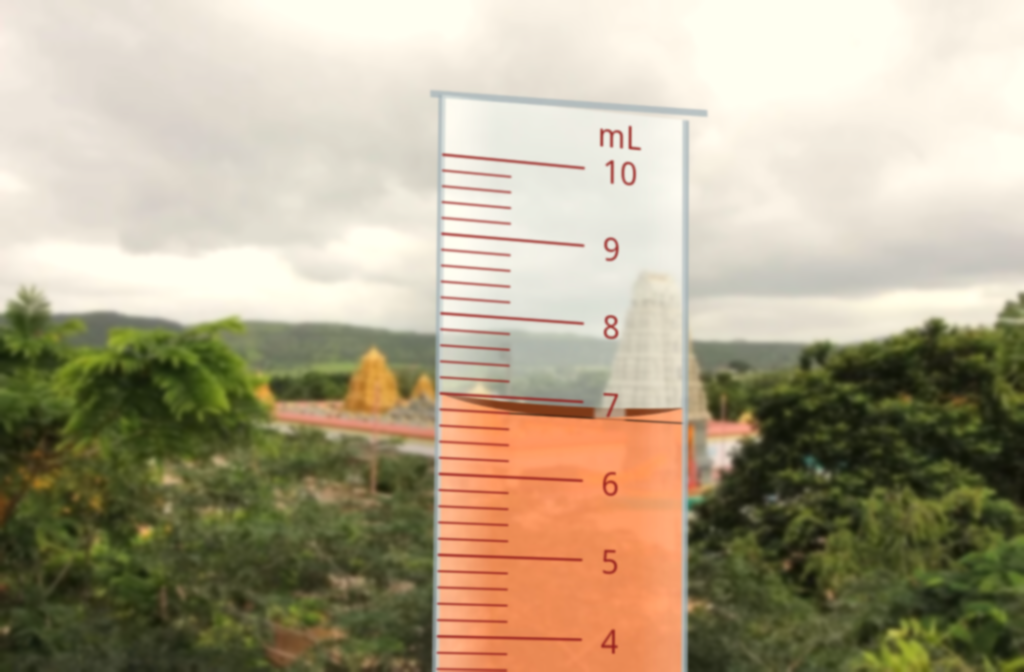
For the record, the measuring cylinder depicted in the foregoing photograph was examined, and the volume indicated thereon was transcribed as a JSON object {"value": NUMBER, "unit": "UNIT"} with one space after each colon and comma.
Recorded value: {"value": 6.8, "unit": "mL"}
